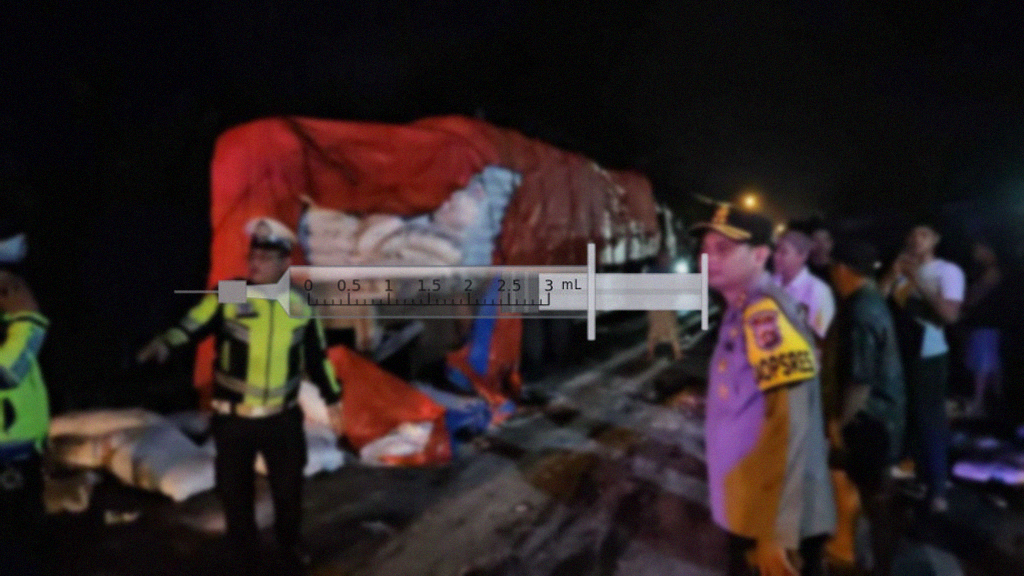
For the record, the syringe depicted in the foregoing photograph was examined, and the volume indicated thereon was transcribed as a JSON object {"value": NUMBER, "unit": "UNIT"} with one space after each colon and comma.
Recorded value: {"value": 2.4, "unit": "mL"}
